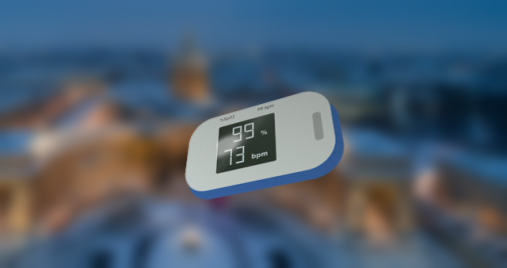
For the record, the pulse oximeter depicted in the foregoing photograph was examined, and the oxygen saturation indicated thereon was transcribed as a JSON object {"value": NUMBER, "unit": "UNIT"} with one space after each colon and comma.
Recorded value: {"value": 99, "unit": "%"}
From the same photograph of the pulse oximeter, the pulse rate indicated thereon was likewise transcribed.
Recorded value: {"value": 73, "unit": "bpm"}
